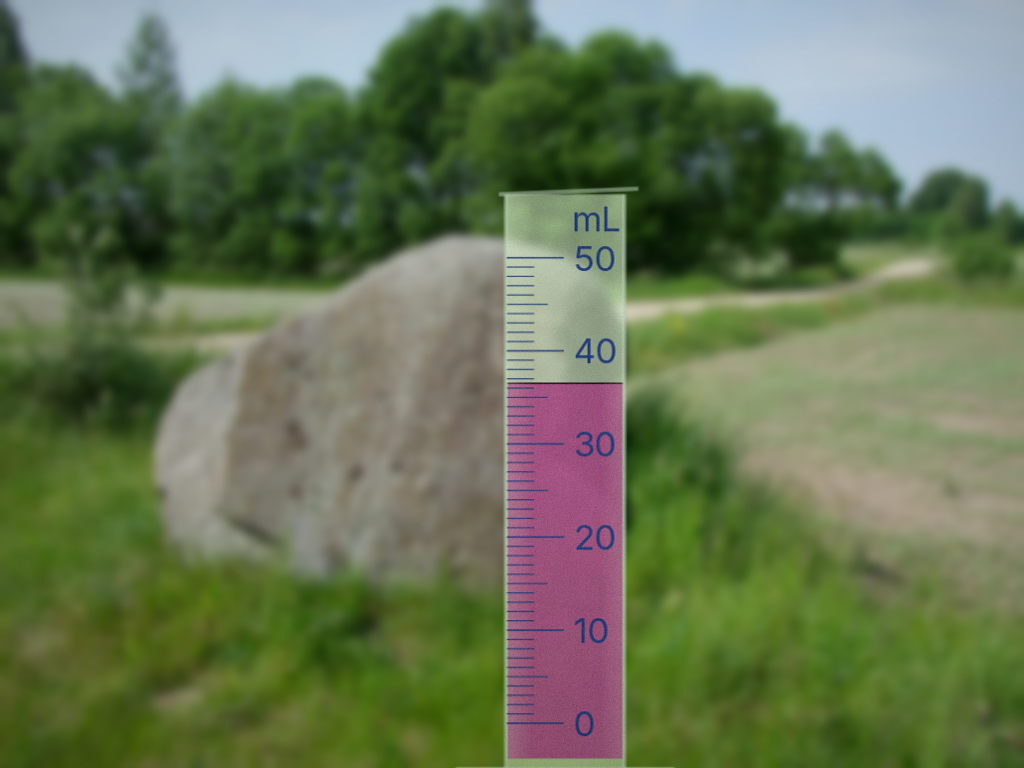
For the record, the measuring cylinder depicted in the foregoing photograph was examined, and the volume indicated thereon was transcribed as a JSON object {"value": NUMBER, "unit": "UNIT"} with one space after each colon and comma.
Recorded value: {"value": 36.5, "unit": "mL"}
